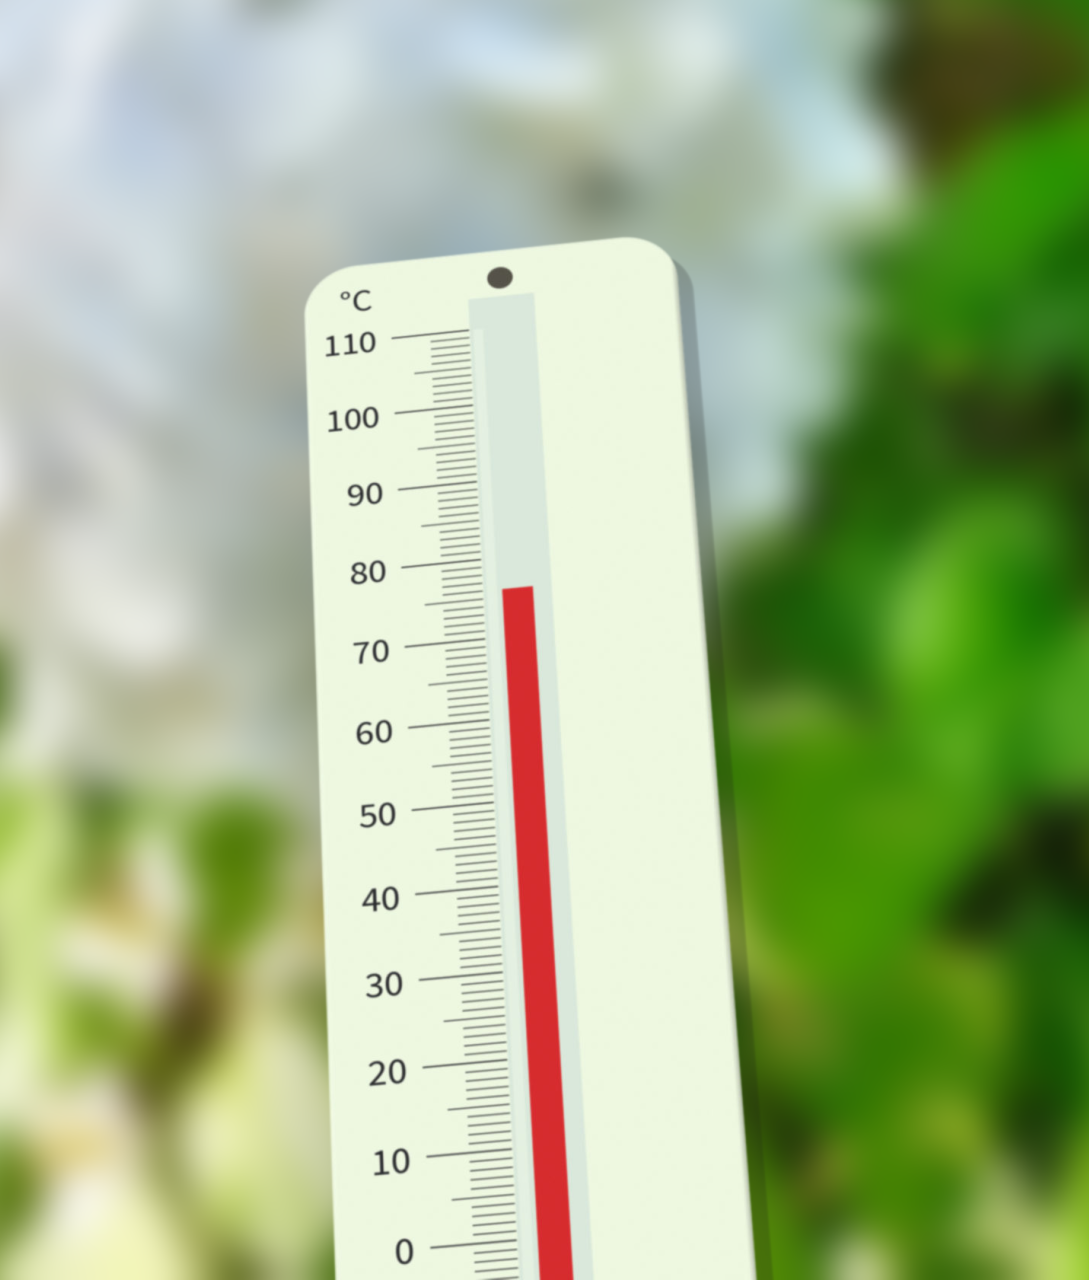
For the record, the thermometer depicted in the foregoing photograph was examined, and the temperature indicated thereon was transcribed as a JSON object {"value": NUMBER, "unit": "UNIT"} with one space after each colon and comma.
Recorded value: {"value": 76, "unit": "°C"}
